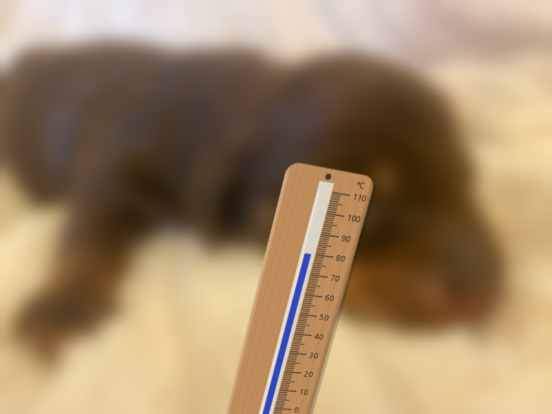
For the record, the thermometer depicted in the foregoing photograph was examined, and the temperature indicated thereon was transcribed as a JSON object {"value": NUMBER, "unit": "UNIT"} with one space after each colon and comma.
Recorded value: {"value": 80, "unit": "°C"}
